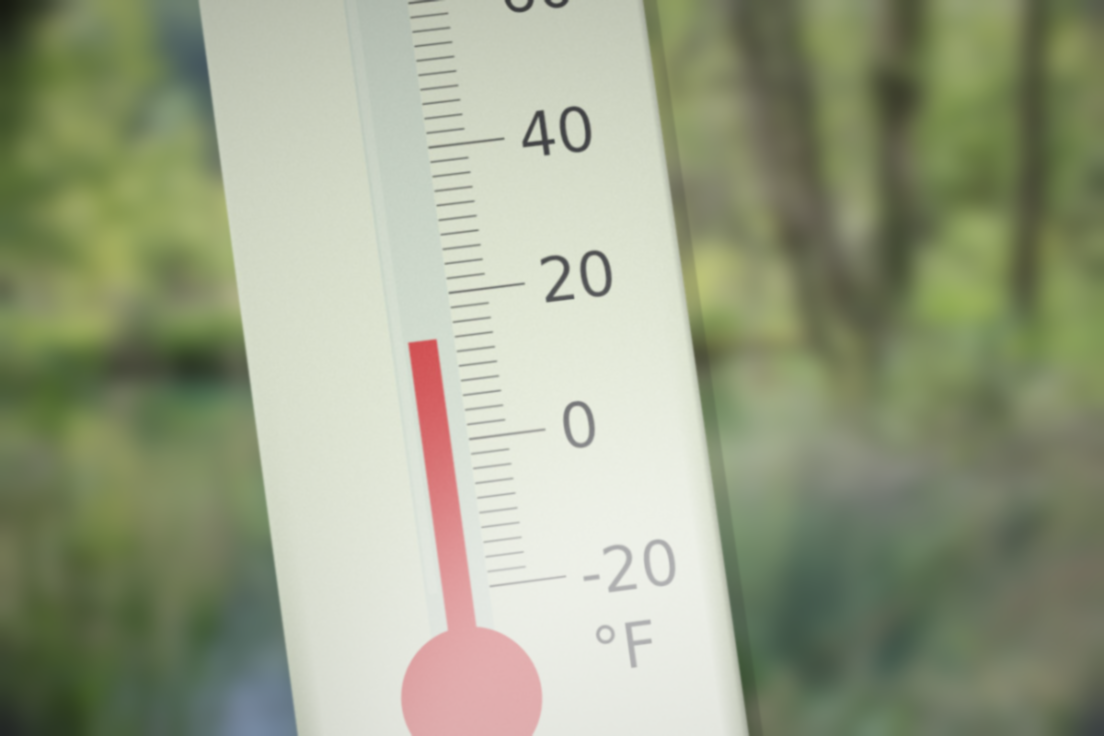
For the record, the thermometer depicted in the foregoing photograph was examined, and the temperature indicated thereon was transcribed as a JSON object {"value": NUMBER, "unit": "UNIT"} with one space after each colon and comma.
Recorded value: {"value": 14, "unit": "°F"}
